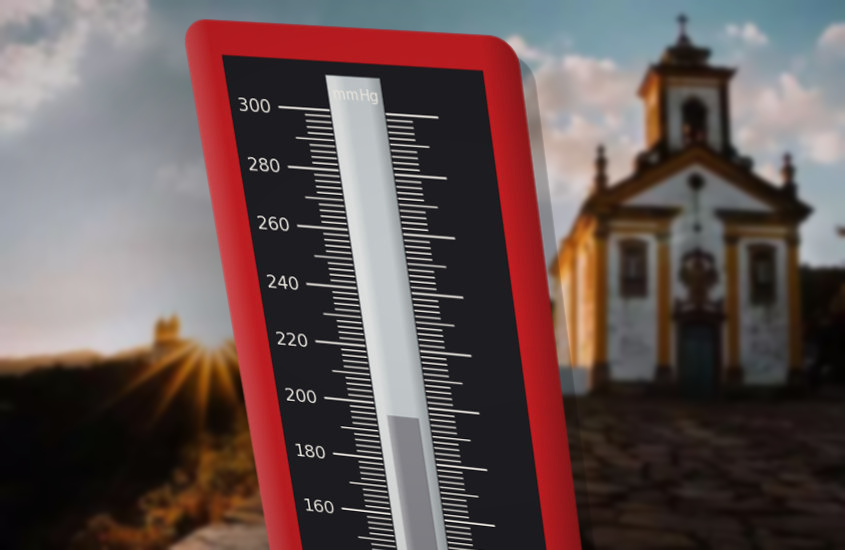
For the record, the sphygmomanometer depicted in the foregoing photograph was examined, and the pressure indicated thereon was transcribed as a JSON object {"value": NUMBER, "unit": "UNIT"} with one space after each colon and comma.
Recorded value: {"value": 196, "unit": "mmHg"}
